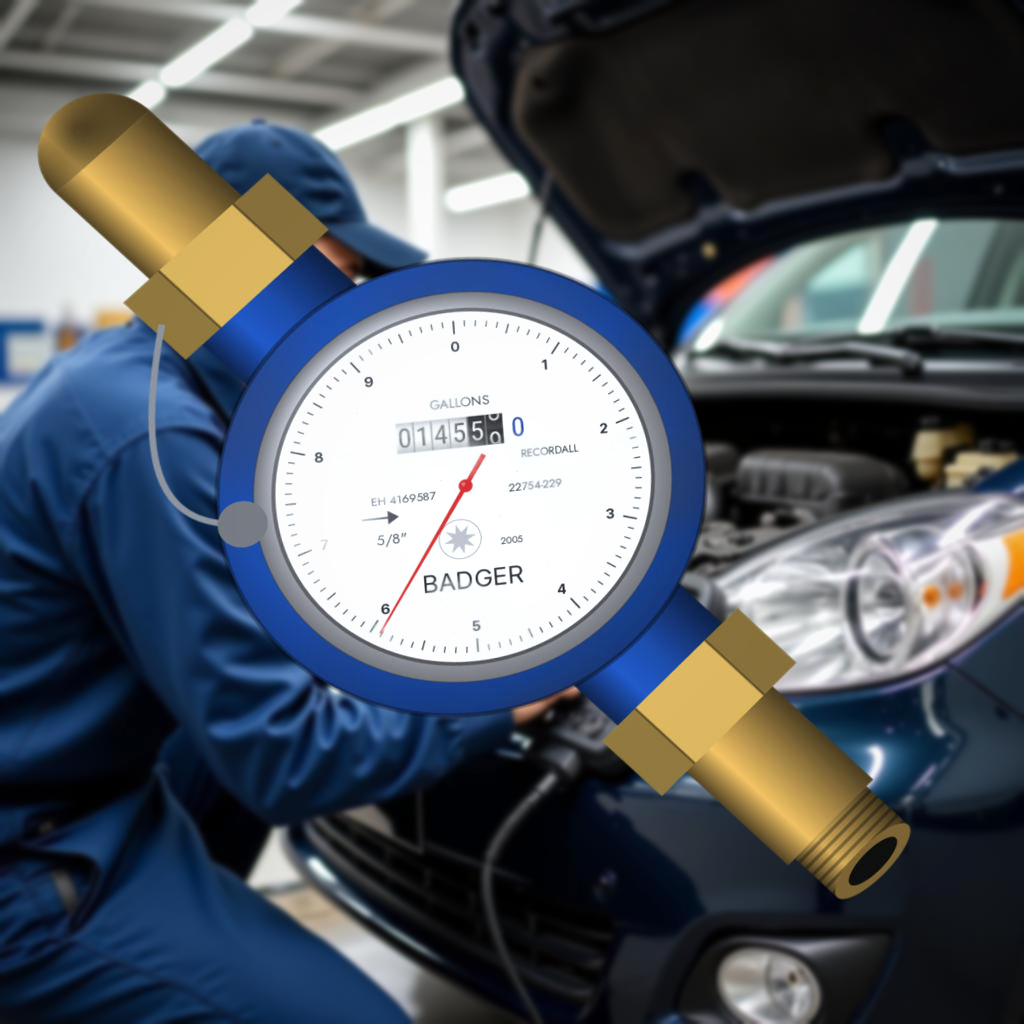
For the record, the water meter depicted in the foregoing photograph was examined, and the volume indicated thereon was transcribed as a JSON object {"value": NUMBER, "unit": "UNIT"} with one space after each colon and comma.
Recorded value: {"value": 145585.9, "unit": "gal"}
